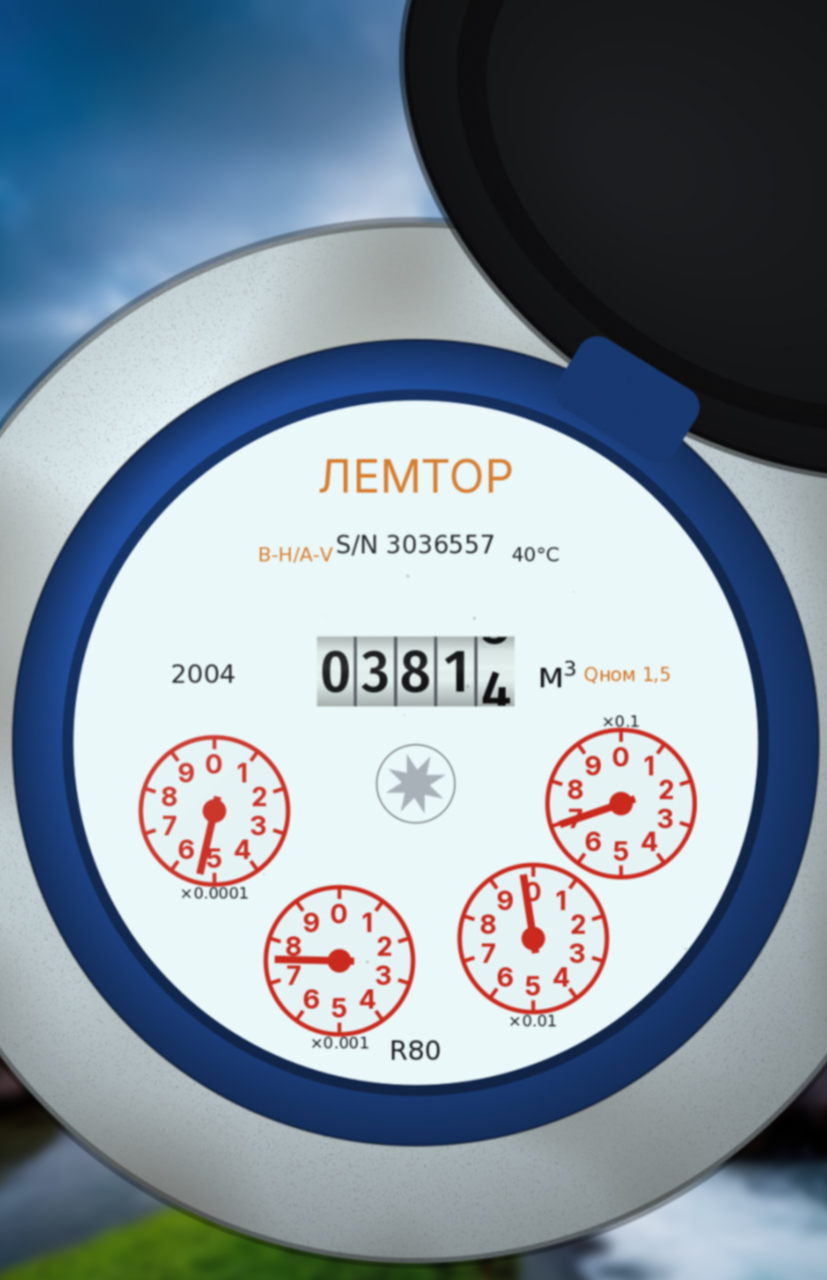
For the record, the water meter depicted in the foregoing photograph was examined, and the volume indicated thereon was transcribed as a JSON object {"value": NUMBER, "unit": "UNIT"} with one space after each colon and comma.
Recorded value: {"value": 3813.6975, "unit": "m³"}
